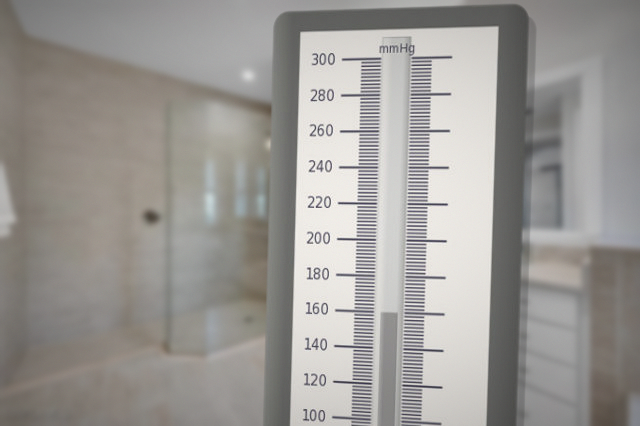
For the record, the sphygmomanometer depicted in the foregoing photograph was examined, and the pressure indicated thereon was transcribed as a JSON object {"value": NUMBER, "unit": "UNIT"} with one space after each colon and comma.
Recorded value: {"value": 160, "unit": "mmHg"}
